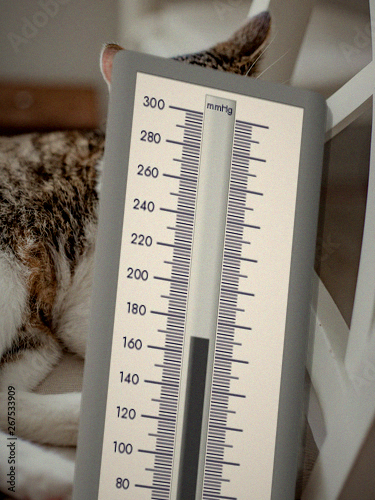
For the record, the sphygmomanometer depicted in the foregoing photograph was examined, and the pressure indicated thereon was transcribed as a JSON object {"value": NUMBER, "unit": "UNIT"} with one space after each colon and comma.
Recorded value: {"value": 170, "unit": "mmHg"}
